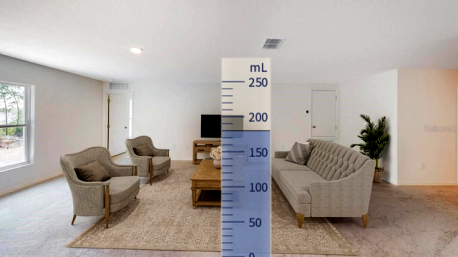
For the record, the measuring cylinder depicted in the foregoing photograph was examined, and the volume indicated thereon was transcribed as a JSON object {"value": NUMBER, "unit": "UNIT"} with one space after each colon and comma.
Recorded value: {"value": 180, "unit": "mL"}
